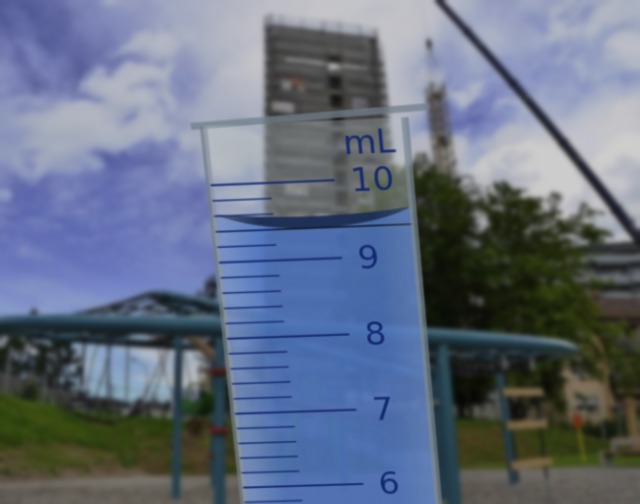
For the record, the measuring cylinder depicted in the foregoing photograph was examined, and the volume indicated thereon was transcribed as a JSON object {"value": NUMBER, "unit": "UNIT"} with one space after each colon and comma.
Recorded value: {"value": 9.4, "unit": "mL"}
